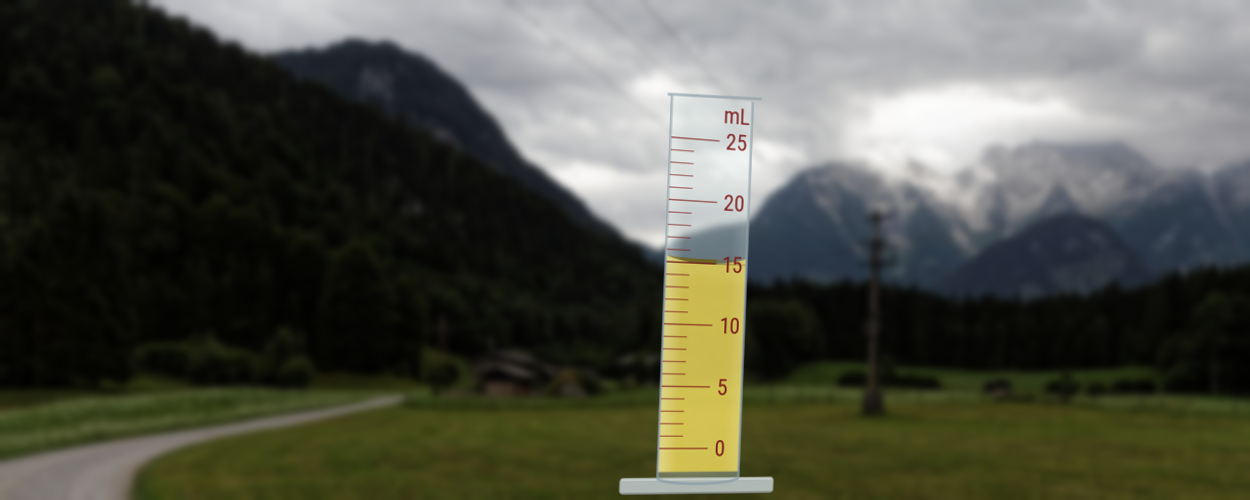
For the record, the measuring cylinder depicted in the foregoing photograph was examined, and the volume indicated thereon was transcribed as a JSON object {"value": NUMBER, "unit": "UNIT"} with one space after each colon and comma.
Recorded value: {"value": 15, "unit": "mL"}
